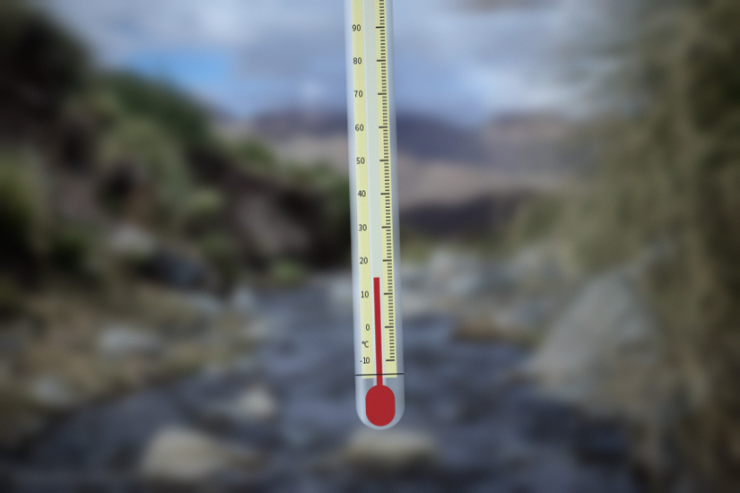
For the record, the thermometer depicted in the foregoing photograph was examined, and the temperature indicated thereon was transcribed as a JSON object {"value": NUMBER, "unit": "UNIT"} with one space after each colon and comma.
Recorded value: {"value": 15, "unit": "°C"}
